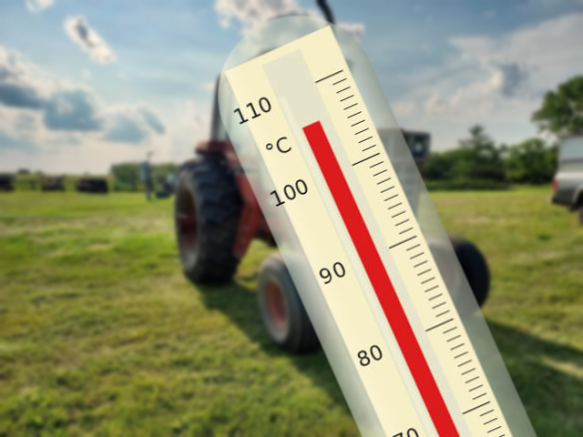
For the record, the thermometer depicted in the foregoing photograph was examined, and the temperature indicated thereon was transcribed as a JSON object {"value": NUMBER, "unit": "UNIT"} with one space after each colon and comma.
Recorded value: {"value": 106, "unit": "°C"}
